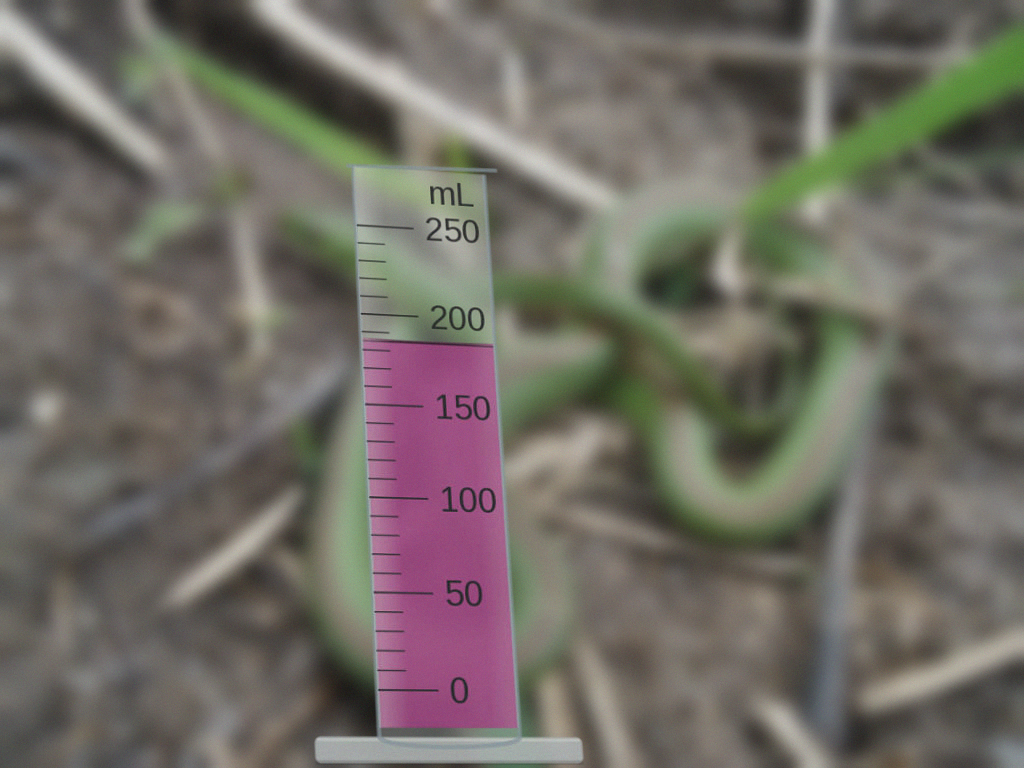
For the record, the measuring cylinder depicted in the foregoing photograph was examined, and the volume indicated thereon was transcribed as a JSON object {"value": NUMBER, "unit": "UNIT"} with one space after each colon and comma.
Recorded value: {"value": 185, "unit": "mL"}
